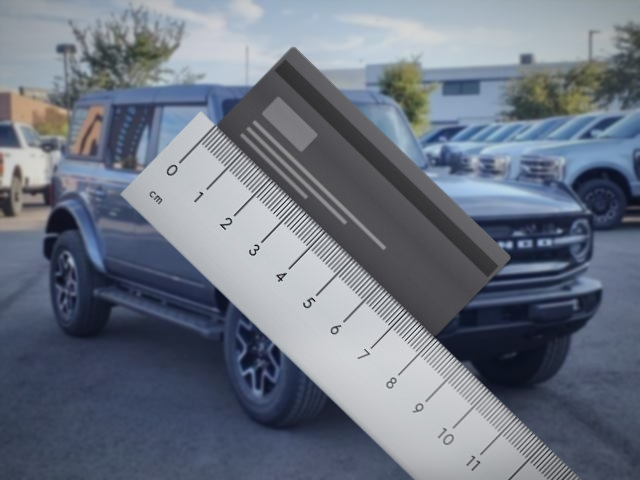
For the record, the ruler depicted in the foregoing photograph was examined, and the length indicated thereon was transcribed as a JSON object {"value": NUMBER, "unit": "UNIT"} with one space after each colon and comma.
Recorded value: {"value": 8, "unit": "cm"}
